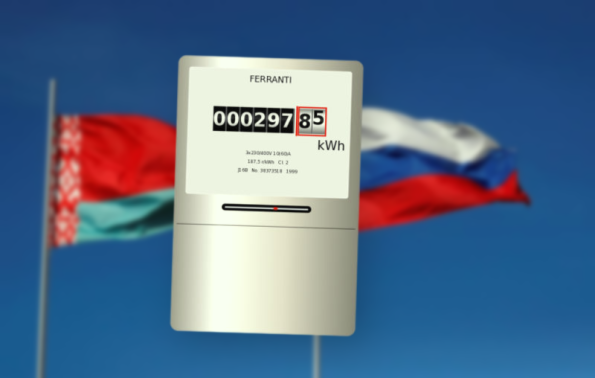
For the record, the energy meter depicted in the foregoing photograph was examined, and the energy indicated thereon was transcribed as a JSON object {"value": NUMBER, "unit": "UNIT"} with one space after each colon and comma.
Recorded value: {"value": 297.85, "unit": "kWh"}
